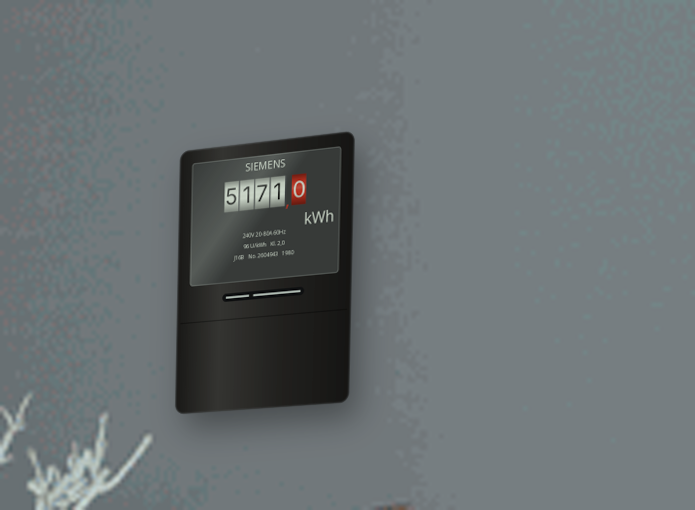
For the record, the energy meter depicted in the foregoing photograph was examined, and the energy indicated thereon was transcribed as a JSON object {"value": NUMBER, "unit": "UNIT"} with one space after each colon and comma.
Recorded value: {"value": 5171.0, "unit": "kWh"}
